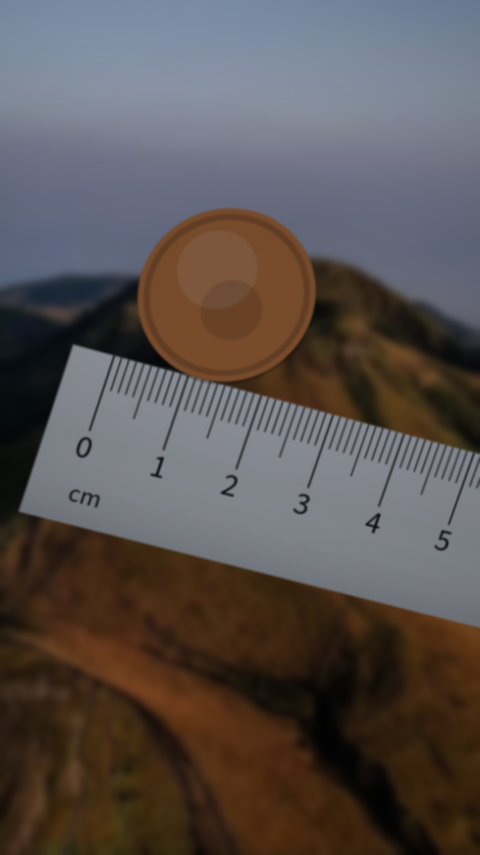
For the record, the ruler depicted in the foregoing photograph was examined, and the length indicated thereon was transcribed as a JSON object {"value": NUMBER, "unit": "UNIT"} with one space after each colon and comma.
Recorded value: {"value": 2.3, "unit": "cm"}
